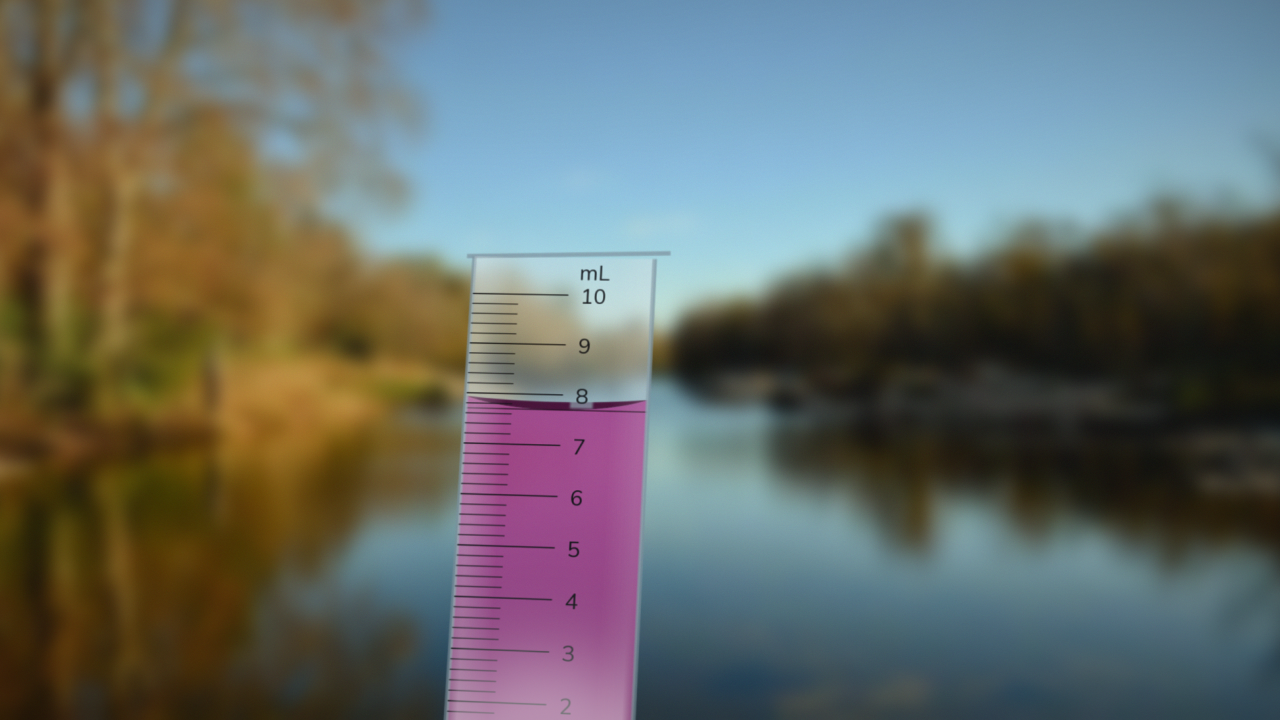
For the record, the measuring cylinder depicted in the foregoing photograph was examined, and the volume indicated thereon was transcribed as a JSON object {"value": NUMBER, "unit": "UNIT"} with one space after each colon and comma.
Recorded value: {"value": 7.7, "unit": "mL"}
